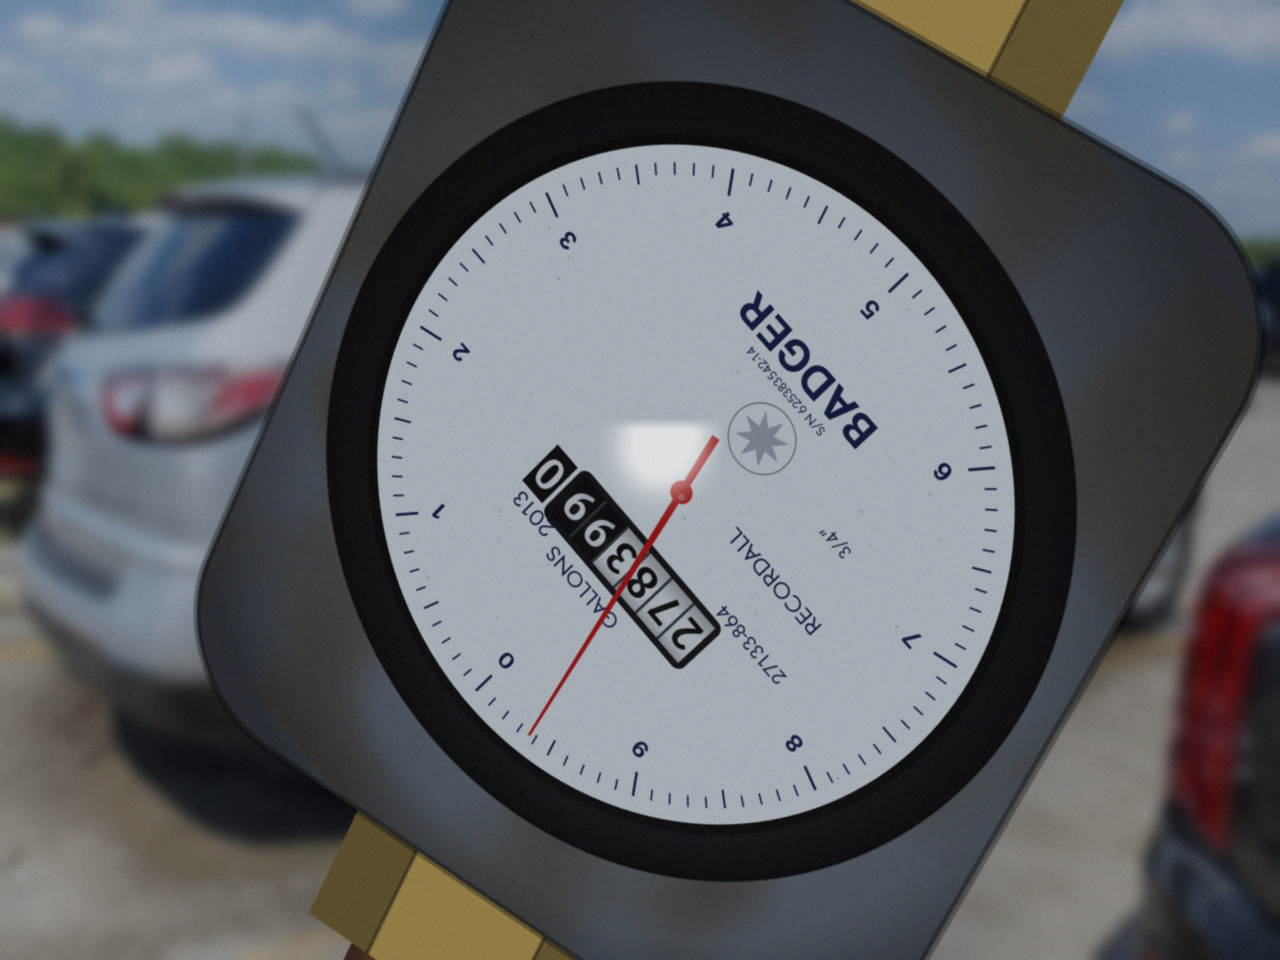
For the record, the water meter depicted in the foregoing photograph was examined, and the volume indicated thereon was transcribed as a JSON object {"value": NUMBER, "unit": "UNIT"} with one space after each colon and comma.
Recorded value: {"value": 2783989.6, "unit": "gal"}
